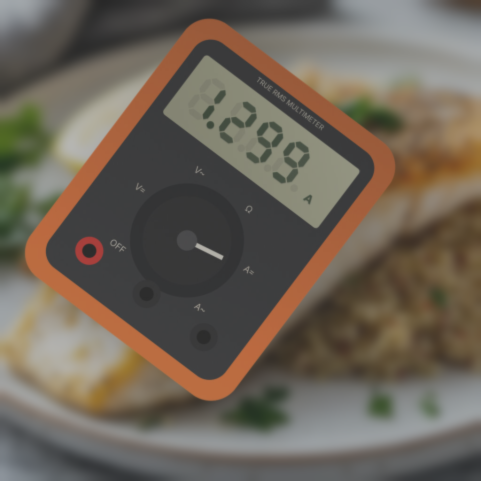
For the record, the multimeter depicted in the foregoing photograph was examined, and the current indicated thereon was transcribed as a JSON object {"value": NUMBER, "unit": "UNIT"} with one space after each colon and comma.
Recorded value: {"value": 1.299, "unit": "A"}
